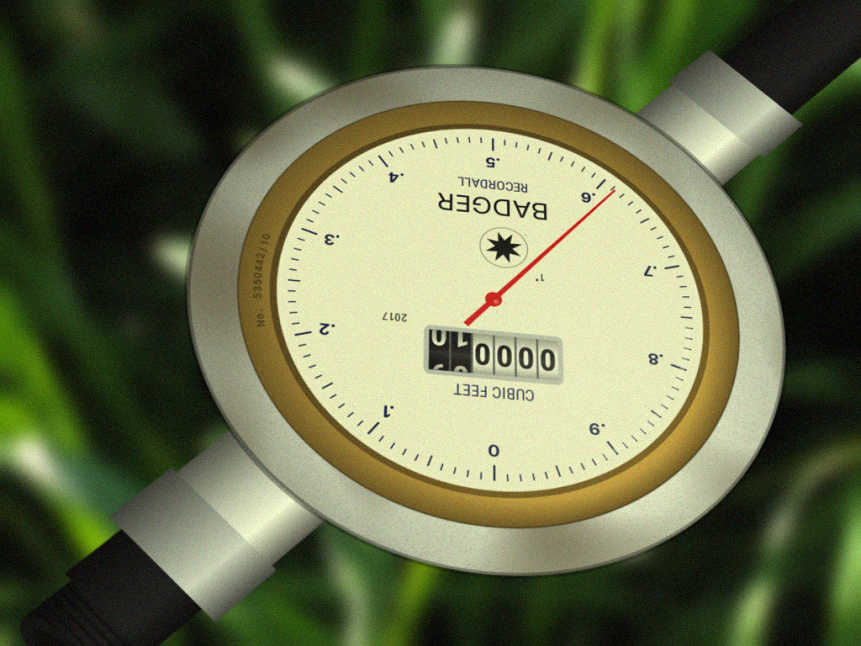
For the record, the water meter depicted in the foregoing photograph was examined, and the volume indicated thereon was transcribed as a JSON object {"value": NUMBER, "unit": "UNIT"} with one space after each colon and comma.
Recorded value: {"value": 9.61, "unit": "ft³"}
